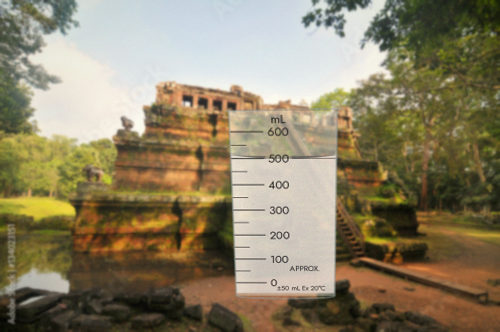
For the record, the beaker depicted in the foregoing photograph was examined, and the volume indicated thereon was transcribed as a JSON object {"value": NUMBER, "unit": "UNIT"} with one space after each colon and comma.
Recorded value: {"value": 500, "unit": "mL"}
